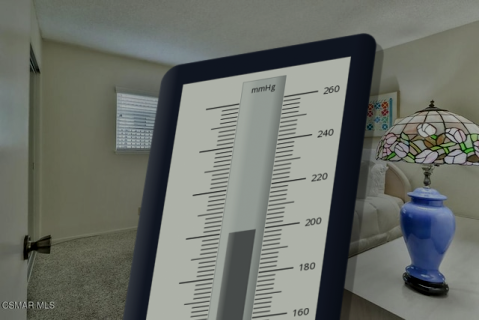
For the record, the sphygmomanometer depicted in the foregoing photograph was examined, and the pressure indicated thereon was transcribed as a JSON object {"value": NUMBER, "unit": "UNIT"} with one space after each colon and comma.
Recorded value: {"value": 200, "unit": "mmHg"}
